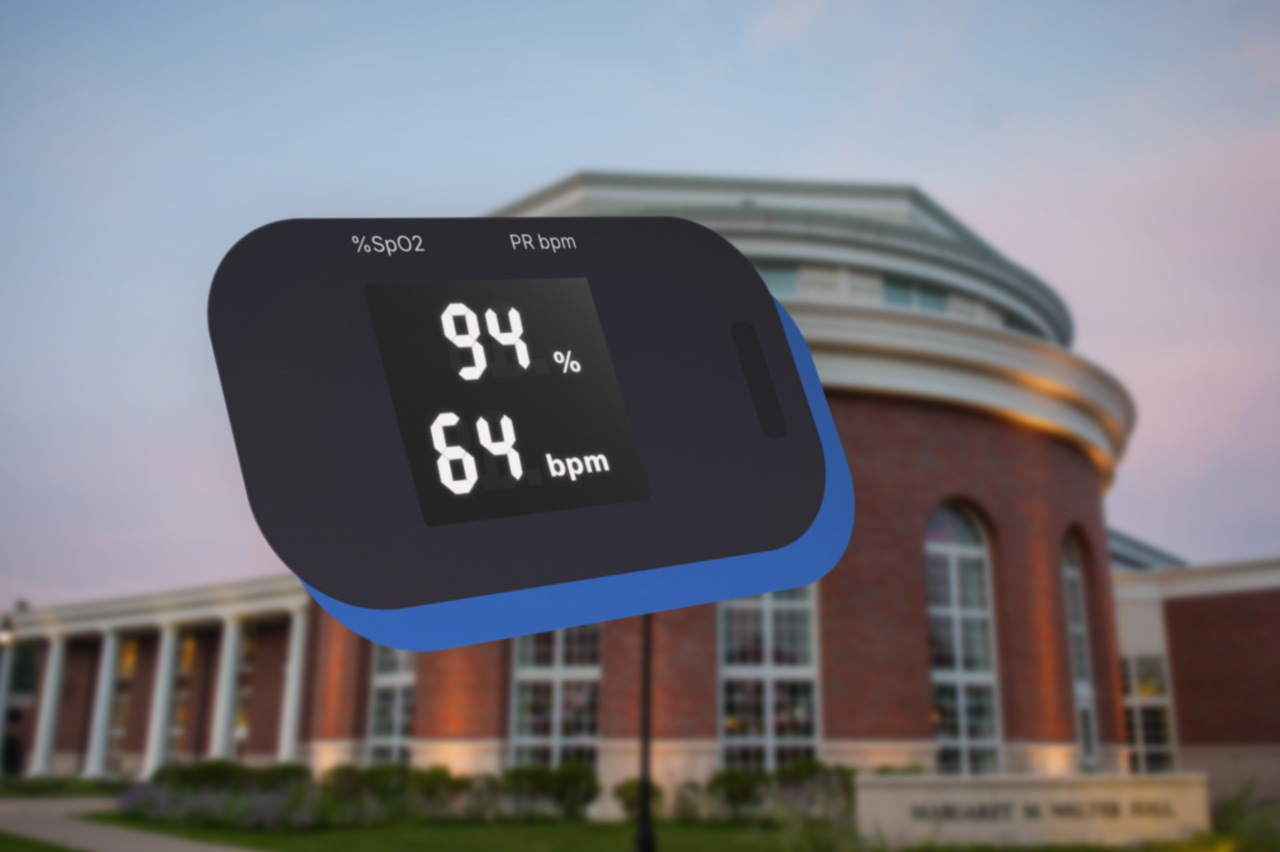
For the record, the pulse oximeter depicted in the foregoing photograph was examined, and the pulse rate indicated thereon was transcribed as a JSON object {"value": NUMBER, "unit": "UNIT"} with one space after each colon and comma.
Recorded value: {"value": 64, "unit": "bpm"}
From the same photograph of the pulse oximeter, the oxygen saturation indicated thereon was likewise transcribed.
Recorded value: {"value": 94, "unit": "%"}
